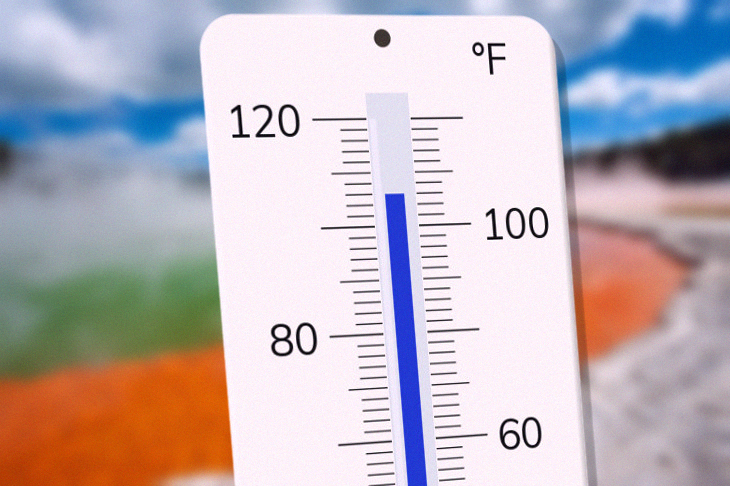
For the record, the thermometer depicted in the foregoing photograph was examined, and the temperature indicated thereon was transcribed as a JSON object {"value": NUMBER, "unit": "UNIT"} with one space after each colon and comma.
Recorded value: {"value": 106, "unit": "°F"}
